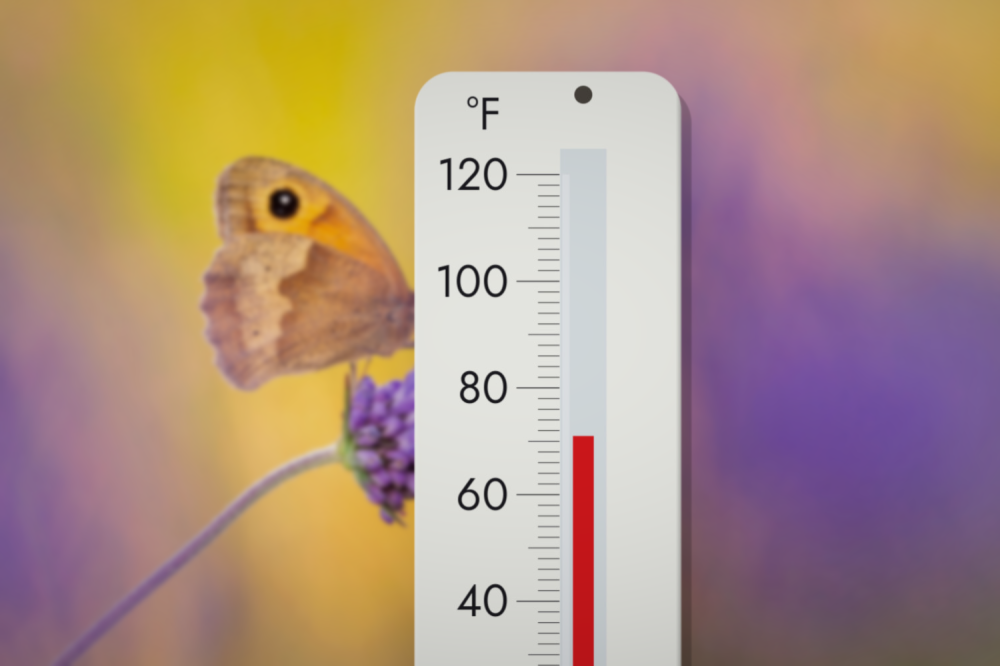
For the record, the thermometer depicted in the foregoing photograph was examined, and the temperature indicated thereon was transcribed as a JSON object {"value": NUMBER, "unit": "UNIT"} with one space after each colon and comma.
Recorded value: {"value": 71, "unit": "°F"}
